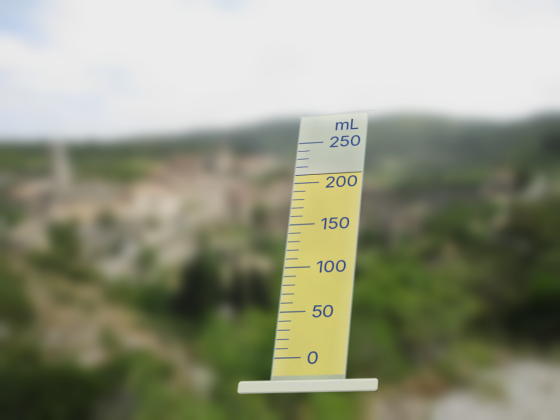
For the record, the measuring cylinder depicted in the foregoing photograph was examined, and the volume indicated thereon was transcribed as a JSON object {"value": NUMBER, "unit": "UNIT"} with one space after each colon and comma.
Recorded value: {"value": 210, "unit": "mL"}
